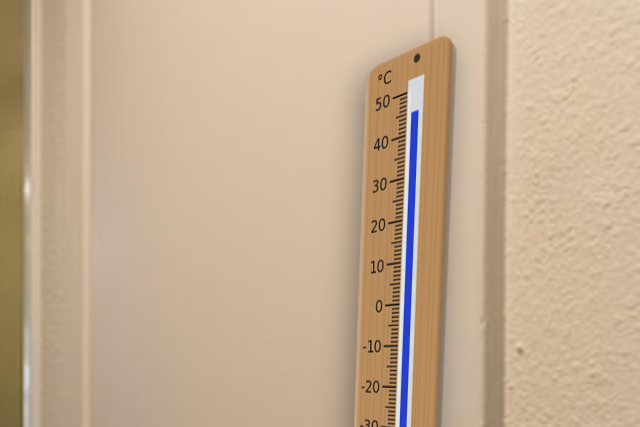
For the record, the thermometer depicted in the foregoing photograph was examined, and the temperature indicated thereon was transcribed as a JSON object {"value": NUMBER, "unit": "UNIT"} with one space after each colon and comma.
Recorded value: {"value": 45, "unit": "°C"}
